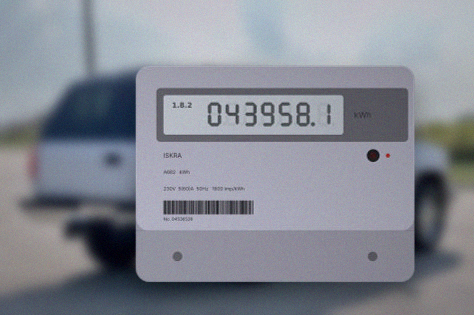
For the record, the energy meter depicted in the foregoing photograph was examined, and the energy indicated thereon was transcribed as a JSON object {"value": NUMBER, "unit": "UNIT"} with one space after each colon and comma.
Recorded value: {"value": 43958.1, "unit": "kWh"}
